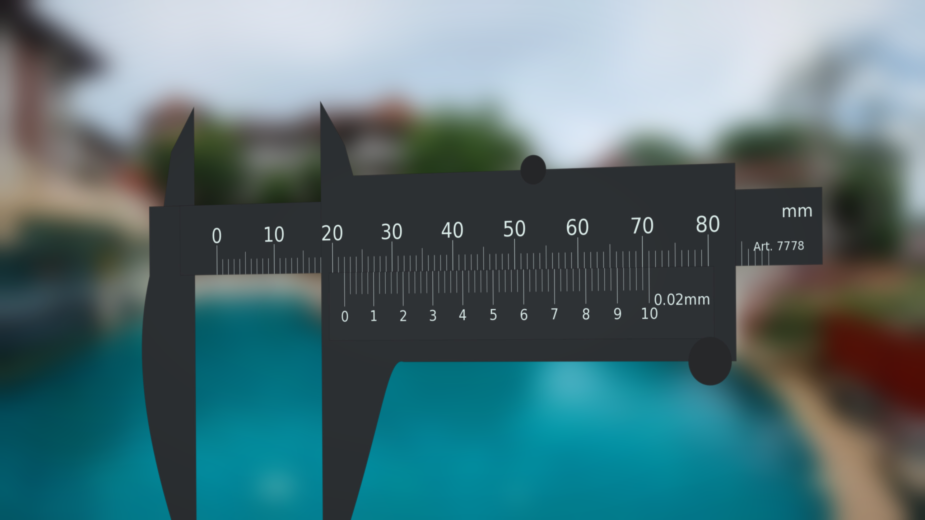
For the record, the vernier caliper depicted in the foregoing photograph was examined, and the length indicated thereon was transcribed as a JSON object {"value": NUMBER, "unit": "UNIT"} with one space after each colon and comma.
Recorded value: {"value": 22.0, "unit": "mm"}
